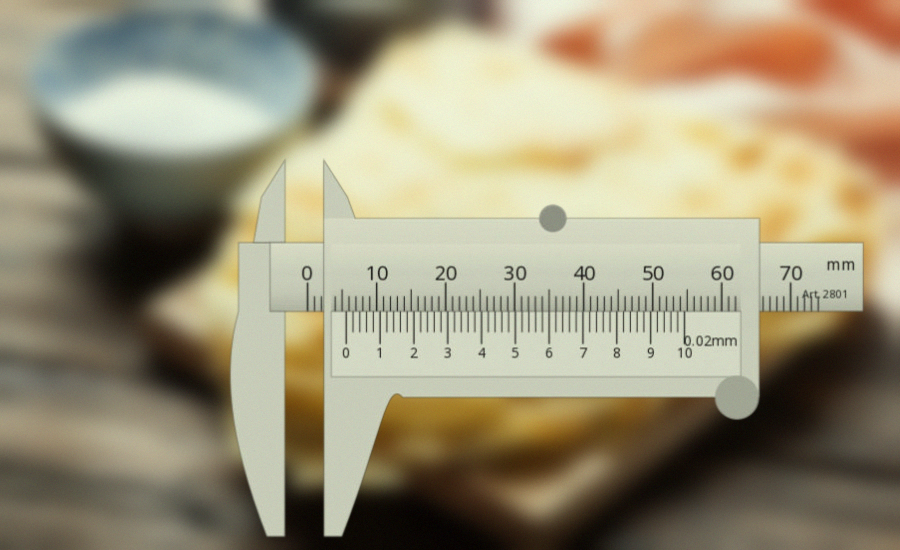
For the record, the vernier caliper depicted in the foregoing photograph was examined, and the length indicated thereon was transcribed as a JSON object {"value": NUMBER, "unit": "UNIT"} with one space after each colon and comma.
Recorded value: {"value": 5.6, "unit": "mm"}
